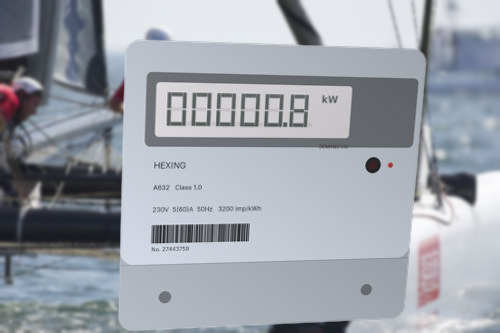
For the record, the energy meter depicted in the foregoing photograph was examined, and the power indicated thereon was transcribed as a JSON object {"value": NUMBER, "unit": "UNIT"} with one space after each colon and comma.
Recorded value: {"value": 0.8, "unit": "kW"}
